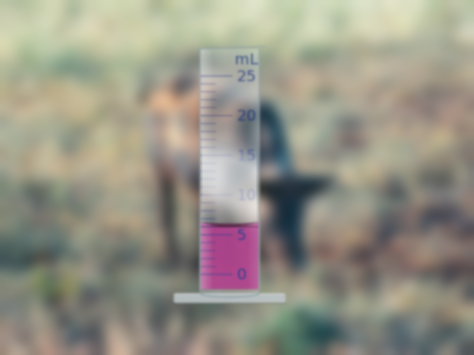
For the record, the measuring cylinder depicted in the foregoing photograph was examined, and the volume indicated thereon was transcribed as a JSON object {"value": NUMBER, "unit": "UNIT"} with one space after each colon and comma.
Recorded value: {"value": 6, "unit": "mL"}
